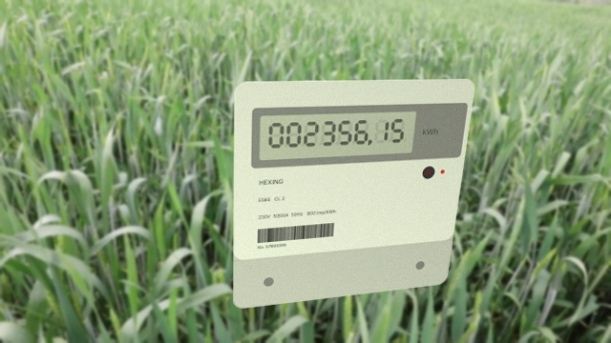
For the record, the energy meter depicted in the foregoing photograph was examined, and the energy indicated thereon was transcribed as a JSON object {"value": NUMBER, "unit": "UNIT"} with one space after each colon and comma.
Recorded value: {"value": 2356.15, "unit": "kWh"}
